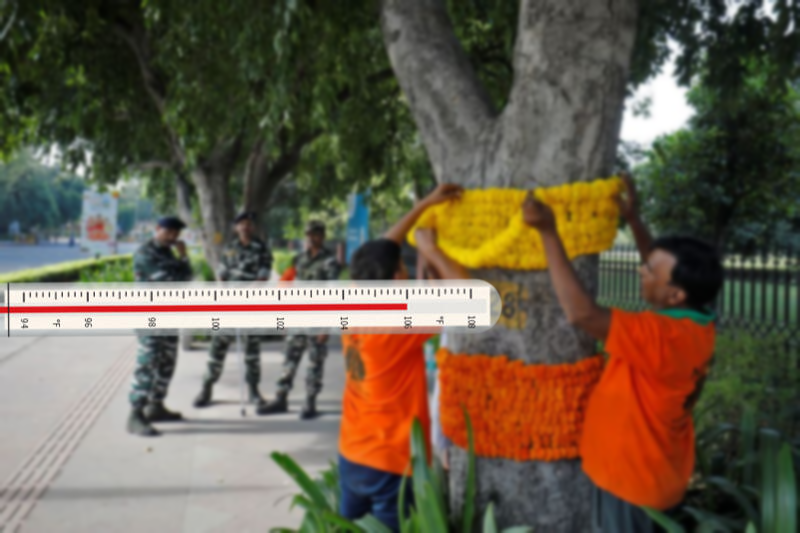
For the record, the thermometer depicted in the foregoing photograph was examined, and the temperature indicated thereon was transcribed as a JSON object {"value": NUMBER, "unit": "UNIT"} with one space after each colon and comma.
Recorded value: {"value": 106, "unit": "°F"}
